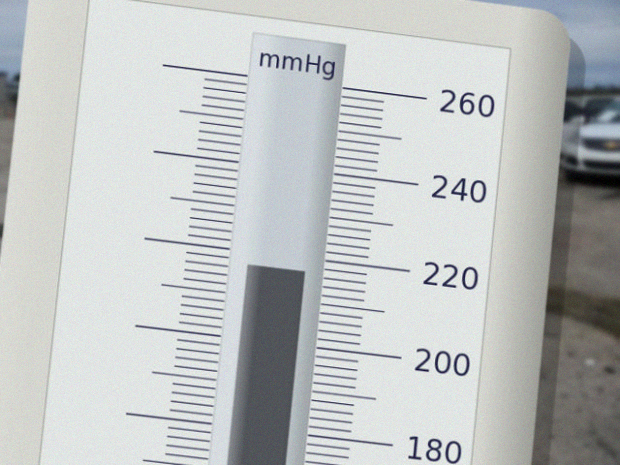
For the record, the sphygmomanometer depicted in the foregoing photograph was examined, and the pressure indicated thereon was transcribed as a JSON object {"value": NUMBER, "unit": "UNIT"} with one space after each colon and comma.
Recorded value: {"value": 217, "unit": "mmHg"}
